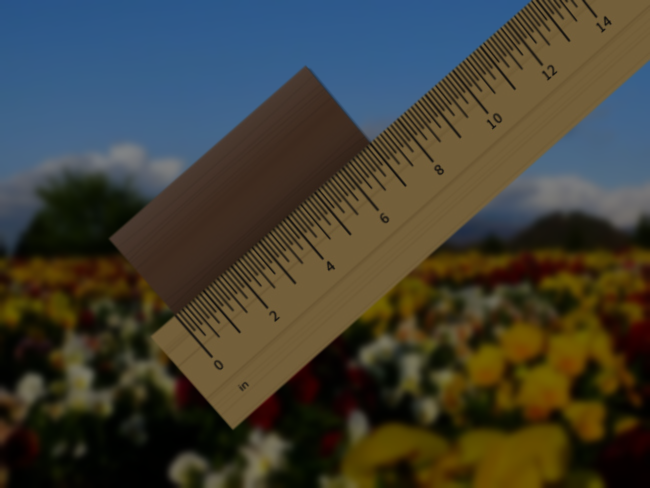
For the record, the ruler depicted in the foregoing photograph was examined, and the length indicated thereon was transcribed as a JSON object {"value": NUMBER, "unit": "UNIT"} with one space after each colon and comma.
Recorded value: {"value": 7, "unit": "in"}
